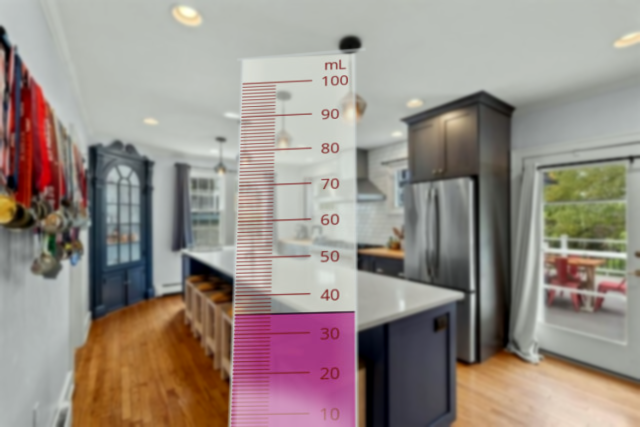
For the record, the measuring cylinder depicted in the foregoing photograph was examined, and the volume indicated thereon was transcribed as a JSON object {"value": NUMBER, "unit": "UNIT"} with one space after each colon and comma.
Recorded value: {"value": 35, "unit": "mL"}
